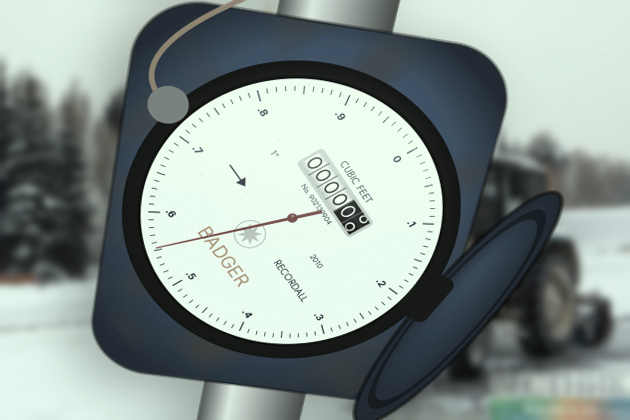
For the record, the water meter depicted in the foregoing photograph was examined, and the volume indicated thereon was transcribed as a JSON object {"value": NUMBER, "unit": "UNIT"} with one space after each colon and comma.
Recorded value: {"value": 8.55, "unit": "ft³"}
